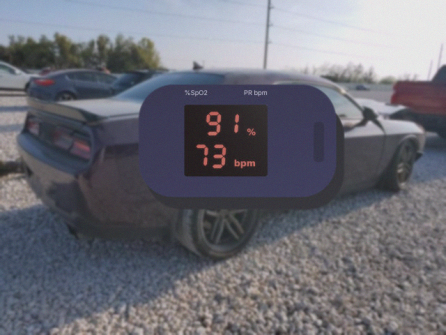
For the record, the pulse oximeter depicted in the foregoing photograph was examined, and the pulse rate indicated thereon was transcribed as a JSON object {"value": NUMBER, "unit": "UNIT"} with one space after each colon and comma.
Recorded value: {"value": 73, "unit": "bpm"}
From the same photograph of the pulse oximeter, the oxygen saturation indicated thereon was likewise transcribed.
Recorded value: {"value": 91, "unit": "%"}
